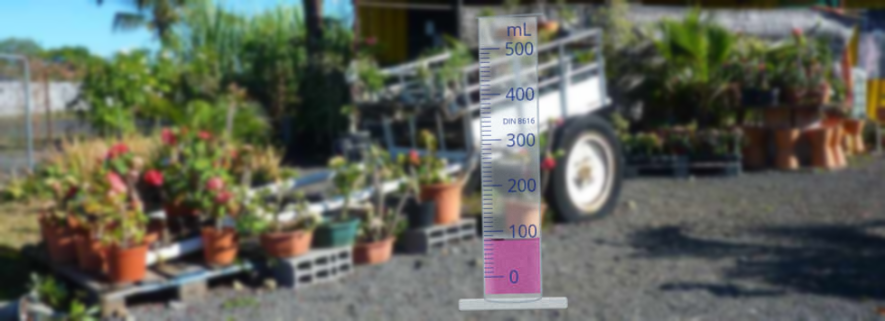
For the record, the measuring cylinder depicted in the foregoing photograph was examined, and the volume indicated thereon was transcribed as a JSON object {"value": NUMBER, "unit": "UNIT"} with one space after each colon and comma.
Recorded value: {"value": 80, "unit": "mL"}
